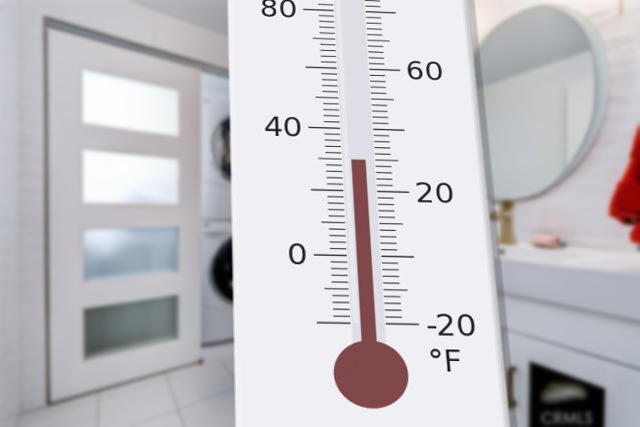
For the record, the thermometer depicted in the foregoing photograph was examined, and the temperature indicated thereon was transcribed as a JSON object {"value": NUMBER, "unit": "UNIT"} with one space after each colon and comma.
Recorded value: {"value": 30, "unit": "°F"}
